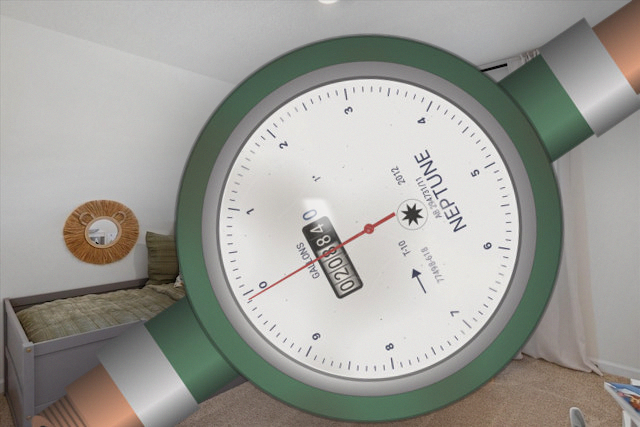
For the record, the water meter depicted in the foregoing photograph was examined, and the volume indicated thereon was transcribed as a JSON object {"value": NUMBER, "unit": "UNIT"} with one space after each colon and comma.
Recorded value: {"value": 208839.9, "unit": "gal"}
